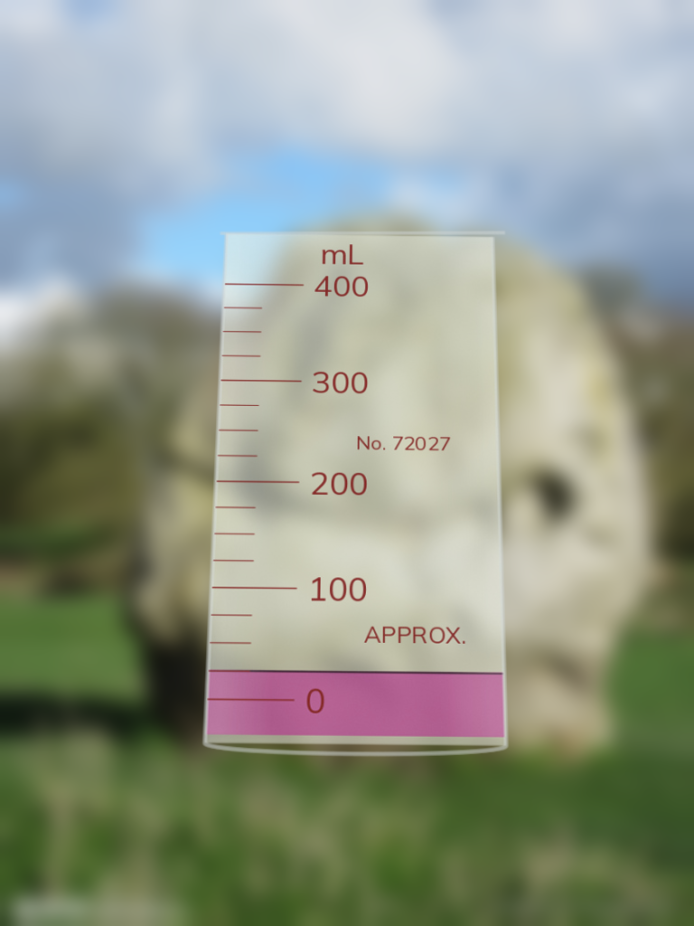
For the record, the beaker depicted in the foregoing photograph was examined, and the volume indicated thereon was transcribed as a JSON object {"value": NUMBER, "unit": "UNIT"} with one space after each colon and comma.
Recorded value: {"value": 25, "unit": "mL"}
